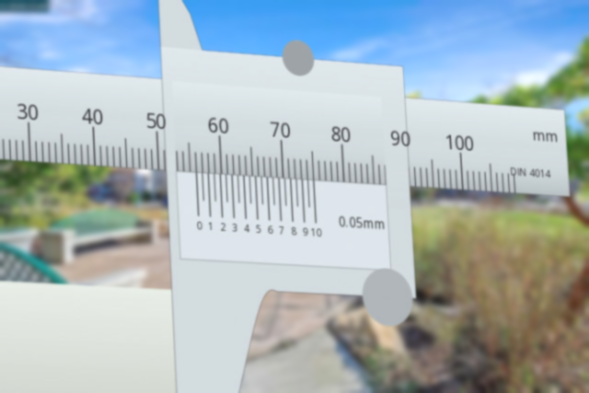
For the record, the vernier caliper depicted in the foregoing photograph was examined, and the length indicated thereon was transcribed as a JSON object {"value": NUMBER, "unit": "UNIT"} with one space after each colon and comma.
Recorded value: {"value": 56.0, "unit": "mm"}
